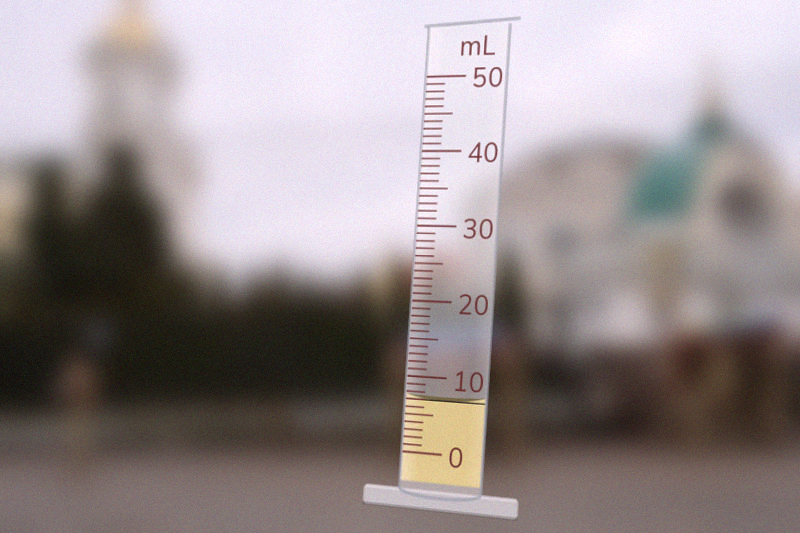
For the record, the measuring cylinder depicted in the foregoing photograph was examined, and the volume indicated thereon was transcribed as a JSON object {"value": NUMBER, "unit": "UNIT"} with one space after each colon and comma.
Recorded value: {"value": 7, "unit": "mL"}
